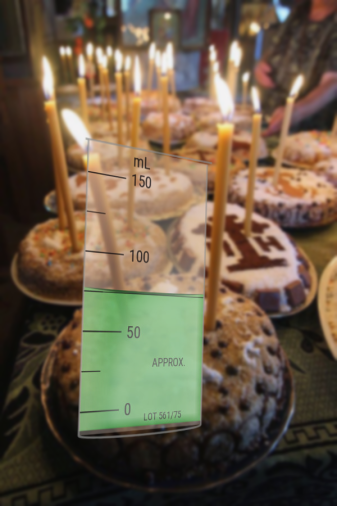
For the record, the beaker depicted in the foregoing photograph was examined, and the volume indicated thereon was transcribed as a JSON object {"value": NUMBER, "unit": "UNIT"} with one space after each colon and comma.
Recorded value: {"value": 75, "unit": "mL"}
